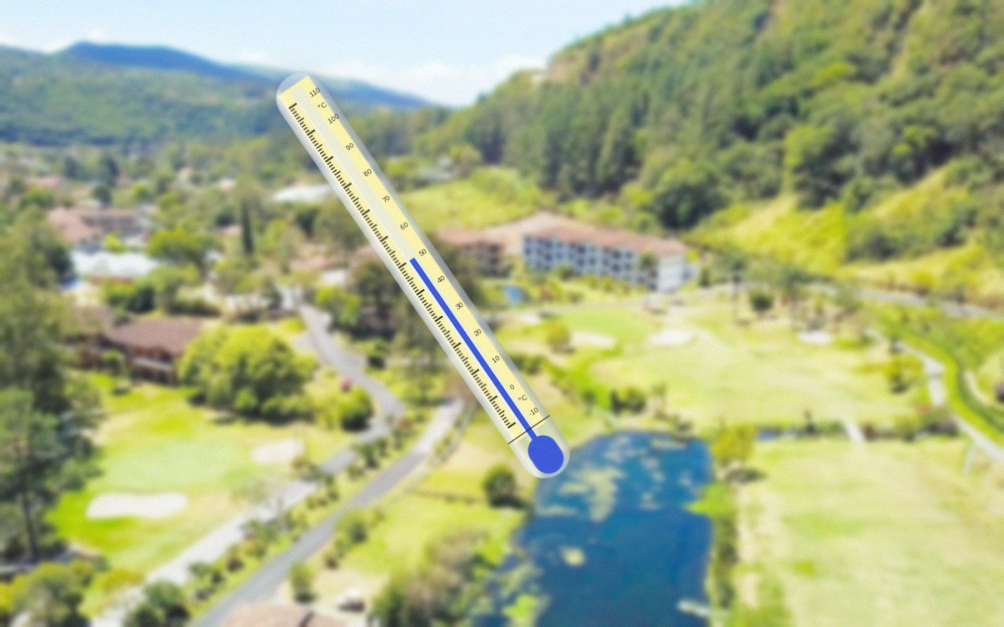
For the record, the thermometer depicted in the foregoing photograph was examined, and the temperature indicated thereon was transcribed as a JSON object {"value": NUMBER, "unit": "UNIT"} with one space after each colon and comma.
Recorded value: {"value": 50, "unit": "°C"}
